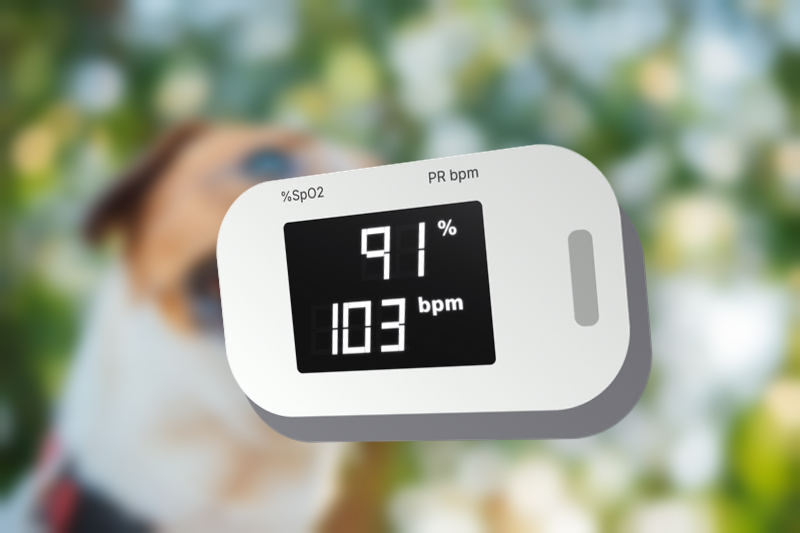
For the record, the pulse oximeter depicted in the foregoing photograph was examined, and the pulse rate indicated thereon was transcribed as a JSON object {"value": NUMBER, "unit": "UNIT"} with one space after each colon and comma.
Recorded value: {"value": 103, "unit": "bpm"}
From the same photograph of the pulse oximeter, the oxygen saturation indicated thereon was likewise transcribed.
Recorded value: {"value": 91, "unit": "%"}
